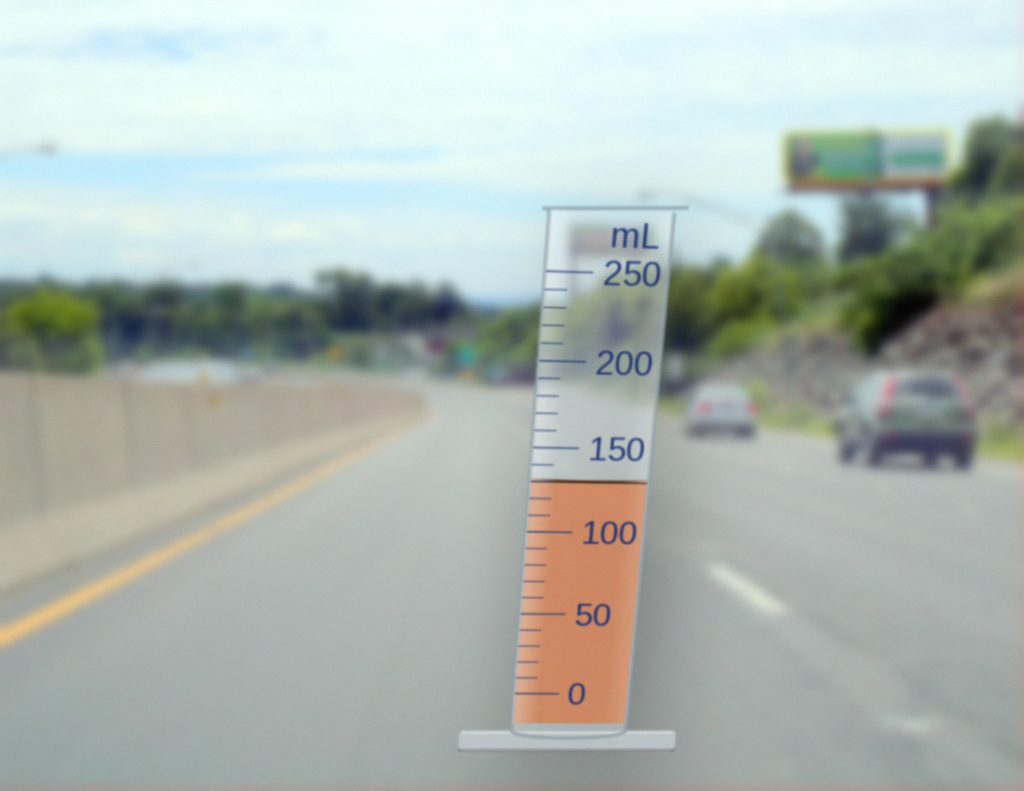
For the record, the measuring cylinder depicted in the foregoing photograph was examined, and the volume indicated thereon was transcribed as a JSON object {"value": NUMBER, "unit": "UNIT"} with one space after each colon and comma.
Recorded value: {"value": 130, "unit": "mL"}
